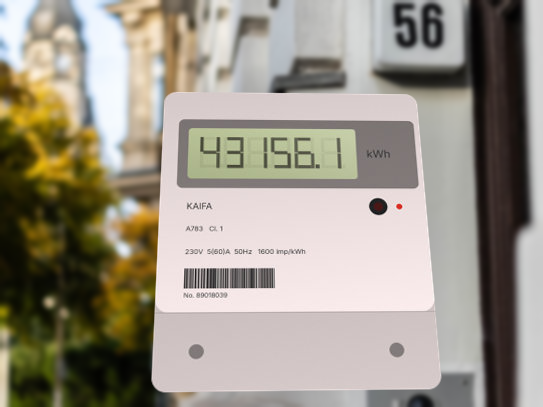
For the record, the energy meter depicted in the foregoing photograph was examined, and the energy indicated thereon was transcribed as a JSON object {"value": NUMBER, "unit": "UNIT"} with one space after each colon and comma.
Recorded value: {"value": 43156.1, "unit": "kWh"}
